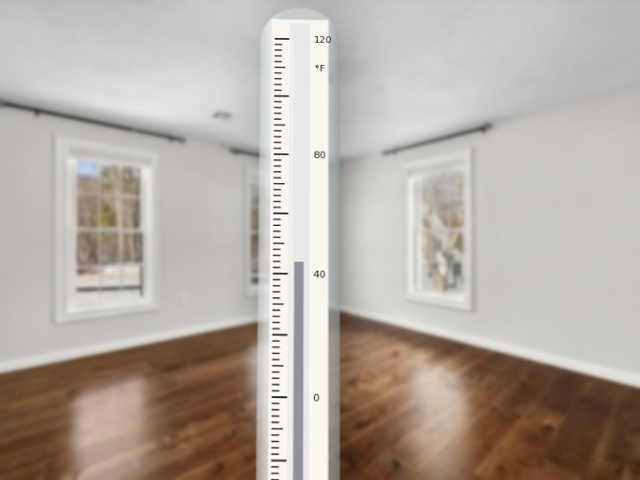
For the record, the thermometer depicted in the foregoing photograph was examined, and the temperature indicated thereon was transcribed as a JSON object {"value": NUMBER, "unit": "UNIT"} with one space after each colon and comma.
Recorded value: {"value": 44, "unit": "°F"}
